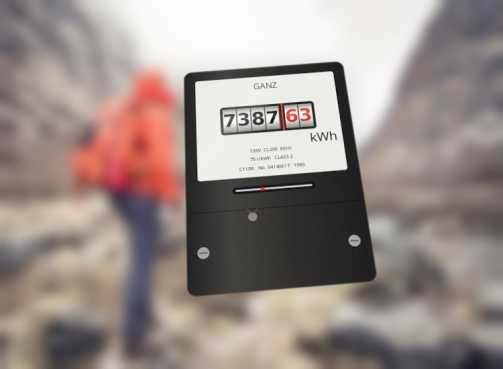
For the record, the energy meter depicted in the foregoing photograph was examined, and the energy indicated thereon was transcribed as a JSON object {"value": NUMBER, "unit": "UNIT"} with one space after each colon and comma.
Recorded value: {"value": 7387.63, "unit": "kWh"}
